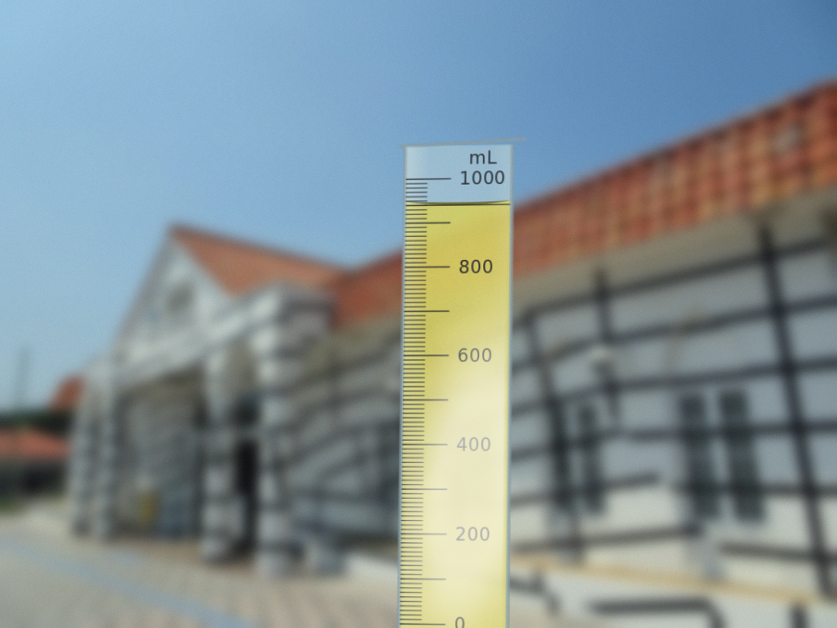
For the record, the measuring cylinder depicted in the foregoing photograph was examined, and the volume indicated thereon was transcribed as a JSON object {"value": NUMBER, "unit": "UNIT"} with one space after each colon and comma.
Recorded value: {"value": 940, "unit": "mL"}
